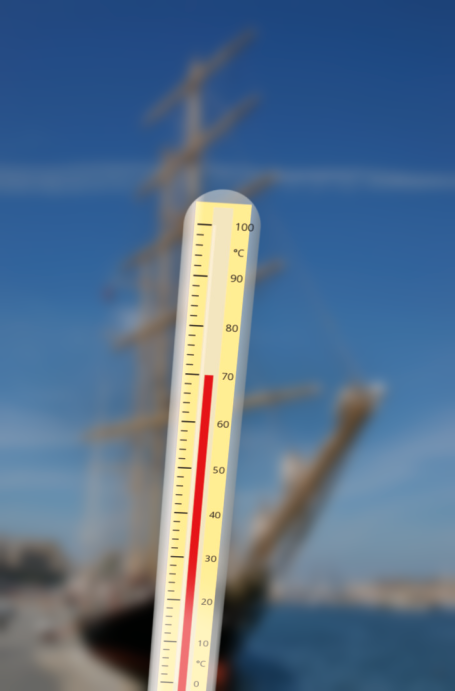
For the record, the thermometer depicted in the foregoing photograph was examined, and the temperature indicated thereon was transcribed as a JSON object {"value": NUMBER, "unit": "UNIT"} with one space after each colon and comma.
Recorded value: {"value": 70, "unit": "°C"}
